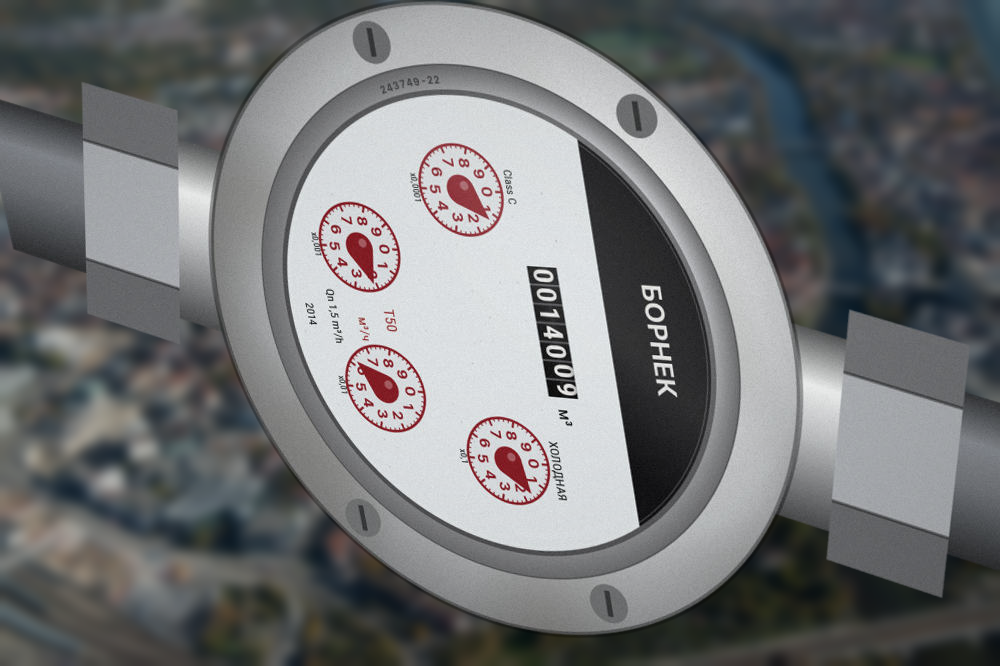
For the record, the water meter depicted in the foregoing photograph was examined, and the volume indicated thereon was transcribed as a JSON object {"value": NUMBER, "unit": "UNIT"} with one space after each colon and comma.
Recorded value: {"value": 14009.1621, "unit": "m³"}
